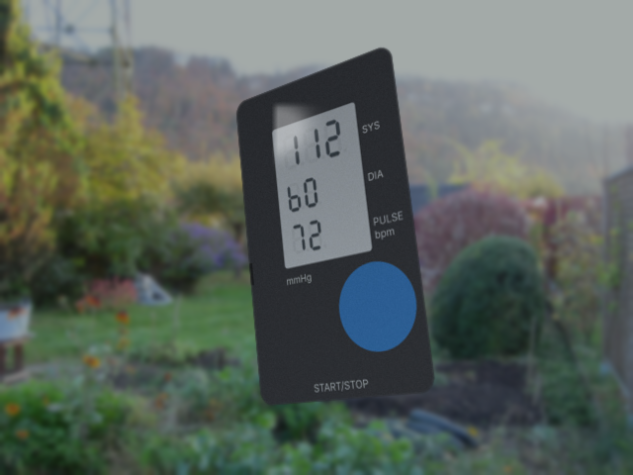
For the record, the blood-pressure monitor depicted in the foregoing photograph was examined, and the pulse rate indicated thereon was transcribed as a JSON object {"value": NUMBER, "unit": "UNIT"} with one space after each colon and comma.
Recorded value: {"value": 72, "unit": "bpm"}
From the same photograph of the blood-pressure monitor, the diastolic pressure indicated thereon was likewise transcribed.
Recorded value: {"value": 60, "unit": "mmHg"}
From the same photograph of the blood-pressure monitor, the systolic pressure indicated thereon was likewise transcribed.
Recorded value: {"value": 112, "unit": "mmHg"}
